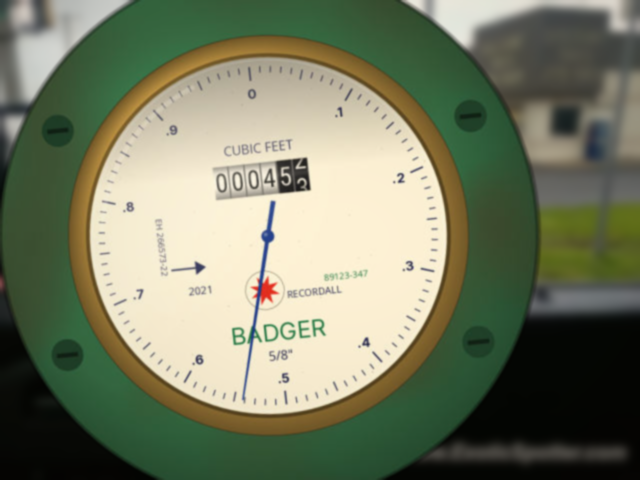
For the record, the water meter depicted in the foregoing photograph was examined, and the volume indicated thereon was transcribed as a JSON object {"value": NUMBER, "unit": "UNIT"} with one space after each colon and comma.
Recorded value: {"value": 452.54, "unit": "ft³"}
